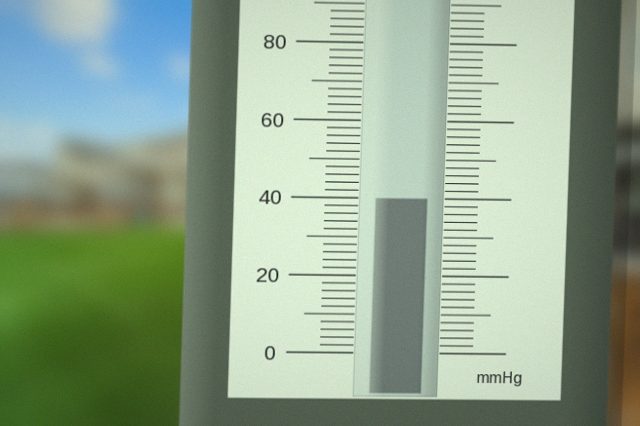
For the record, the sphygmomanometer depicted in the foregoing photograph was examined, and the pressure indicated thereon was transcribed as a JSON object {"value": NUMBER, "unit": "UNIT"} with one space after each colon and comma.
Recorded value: {"value": 40, "unit": "mmHg"}
